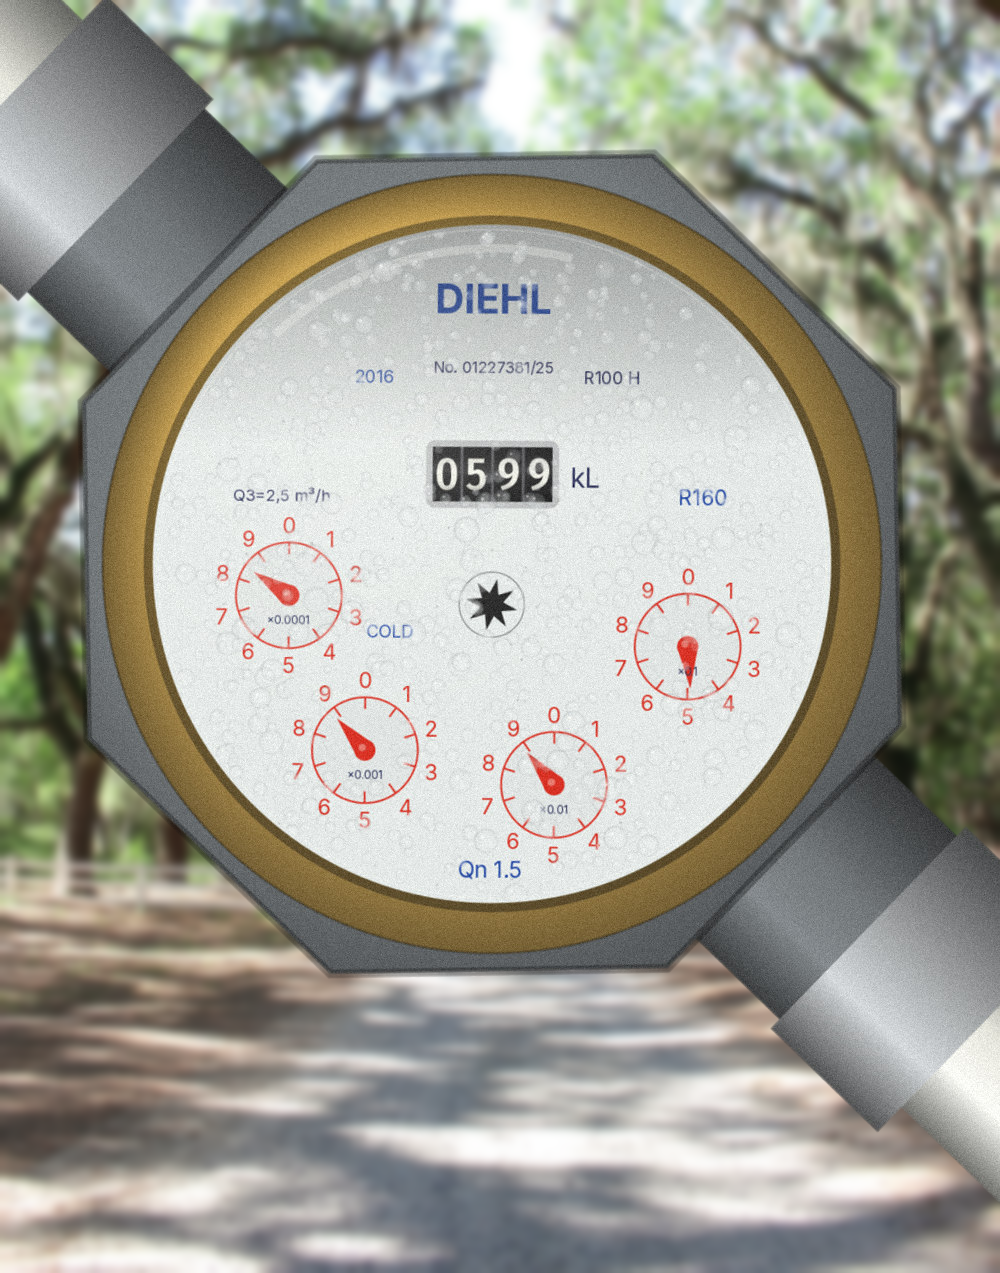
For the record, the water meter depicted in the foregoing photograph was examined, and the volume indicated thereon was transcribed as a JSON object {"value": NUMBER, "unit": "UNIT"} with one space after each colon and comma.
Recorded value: {"value": 599.4888, "unit": "kL"}
